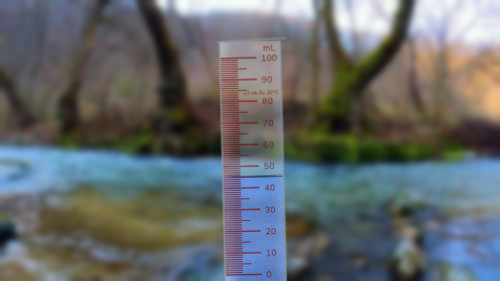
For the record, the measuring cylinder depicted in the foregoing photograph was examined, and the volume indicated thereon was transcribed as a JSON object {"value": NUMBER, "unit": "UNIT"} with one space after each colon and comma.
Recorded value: {"value": 45, "unit": "mL"}
